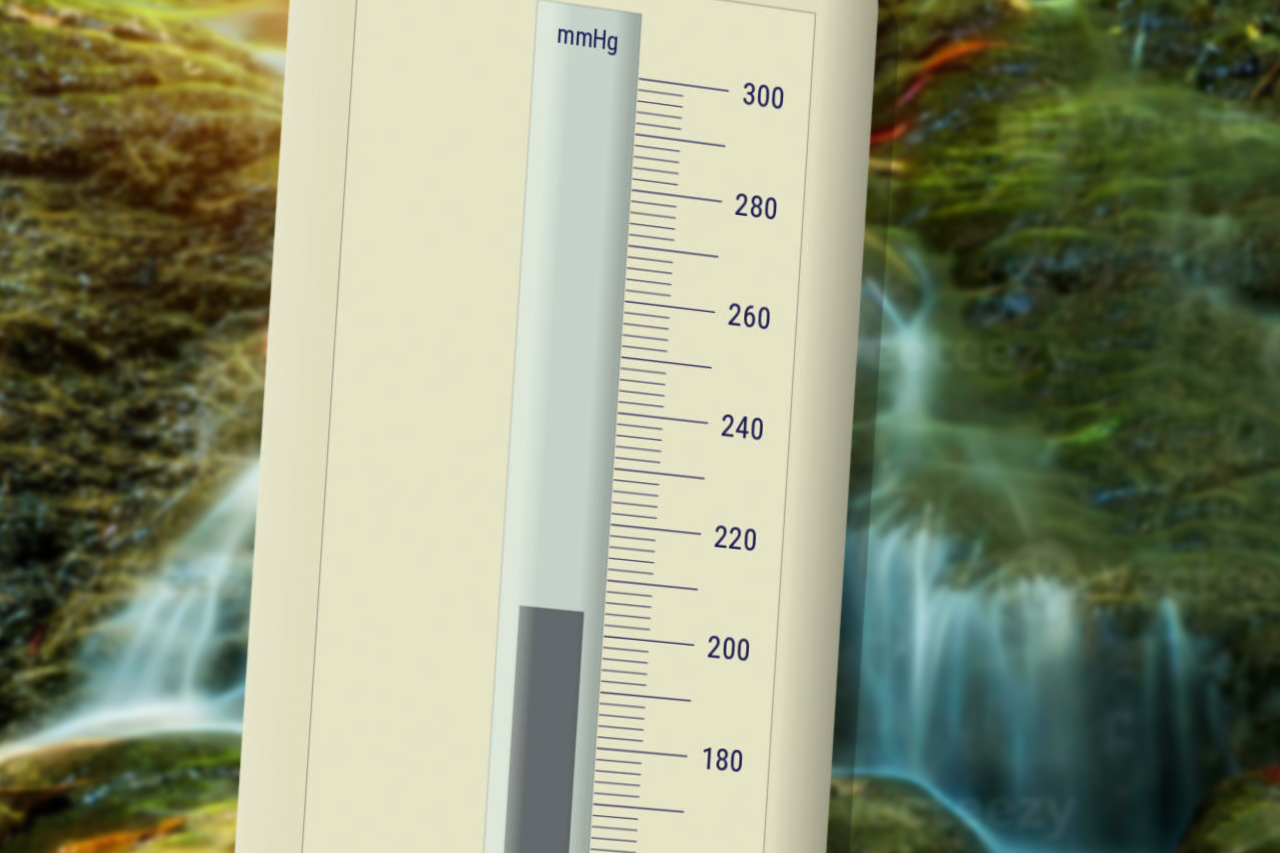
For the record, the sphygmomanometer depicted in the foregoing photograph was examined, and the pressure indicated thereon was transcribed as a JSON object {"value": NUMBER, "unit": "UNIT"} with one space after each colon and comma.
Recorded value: {"value": 204, "unit": "mmHg"}
